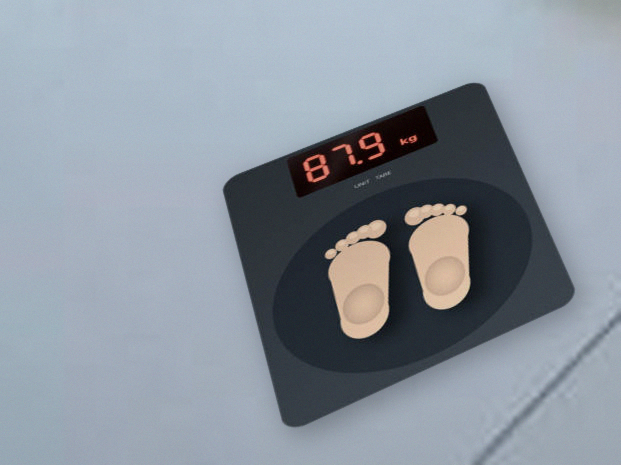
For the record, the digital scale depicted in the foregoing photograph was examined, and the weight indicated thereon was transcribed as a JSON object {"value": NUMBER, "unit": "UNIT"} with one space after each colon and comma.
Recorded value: {"value": 87.9, "unit": "kg"}
